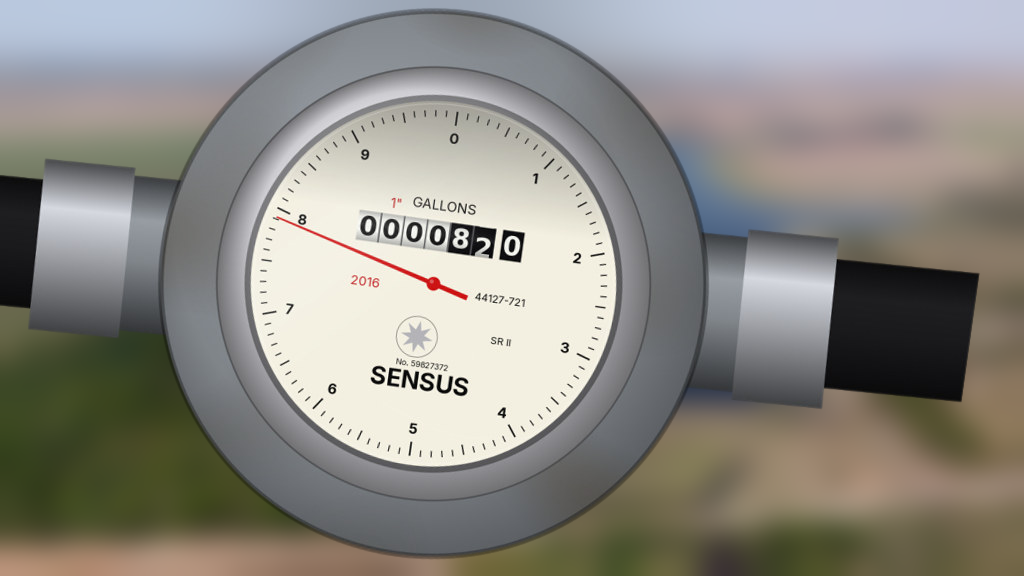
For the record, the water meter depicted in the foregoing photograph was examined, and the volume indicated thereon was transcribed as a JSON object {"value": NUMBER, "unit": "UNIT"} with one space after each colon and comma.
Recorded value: {"value": 817.9, "unit": "gal"}
